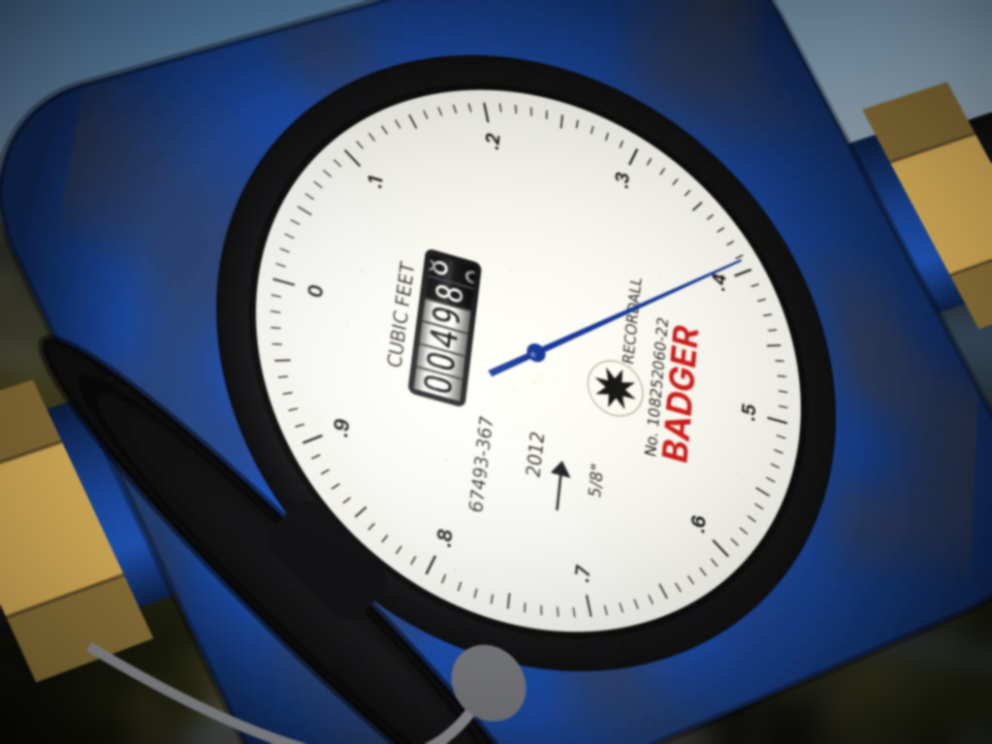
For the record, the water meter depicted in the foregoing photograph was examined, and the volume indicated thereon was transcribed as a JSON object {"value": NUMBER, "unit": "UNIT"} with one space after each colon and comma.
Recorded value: {"value": 4988.39, "unit": "ft³"}
